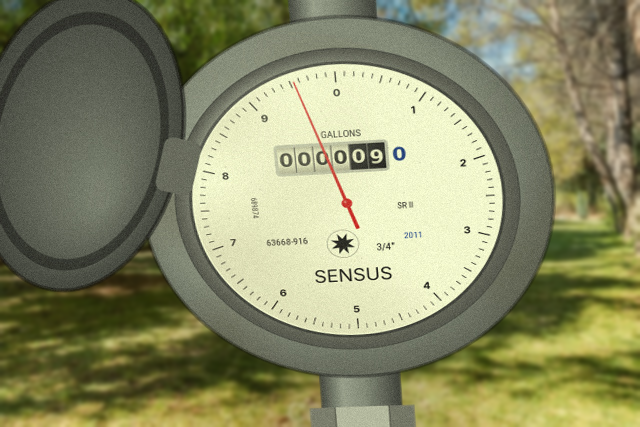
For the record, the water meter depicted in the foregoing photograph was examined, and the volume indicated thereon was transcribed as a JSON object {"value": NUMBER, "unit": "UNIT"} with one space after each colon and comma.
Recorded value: {"value": 89.5, "unit": "gal"}
